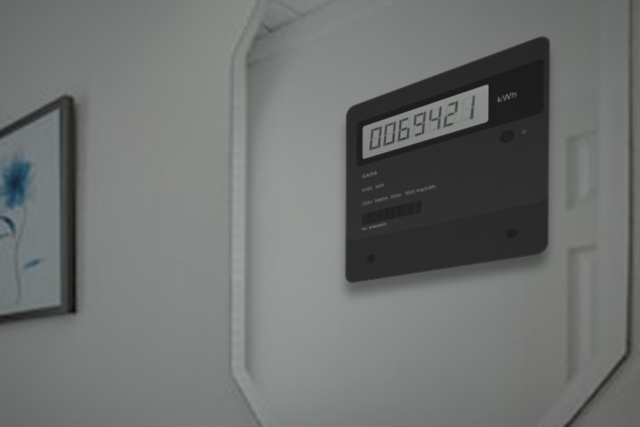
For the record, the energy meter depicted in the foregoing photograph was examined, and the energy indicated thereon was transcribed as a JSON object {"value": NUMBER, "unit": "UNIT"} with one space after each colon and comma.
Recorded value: {"value": 69421, "unit": "kWh"}
